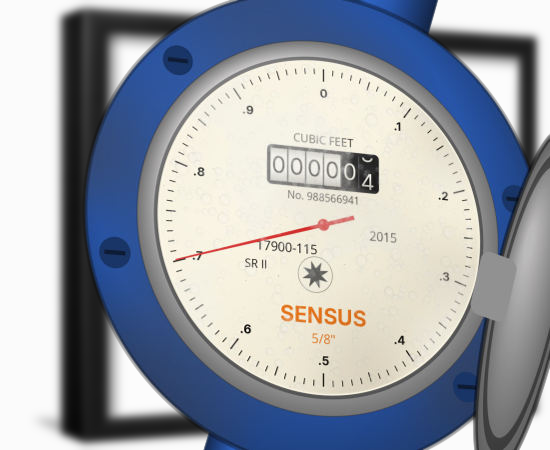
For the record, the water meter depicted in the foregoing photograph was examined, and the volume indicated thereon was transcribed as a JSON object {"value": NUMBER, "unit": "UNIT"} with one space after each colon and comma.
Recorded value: {"value": 3.70, "unit": "ft³"}
